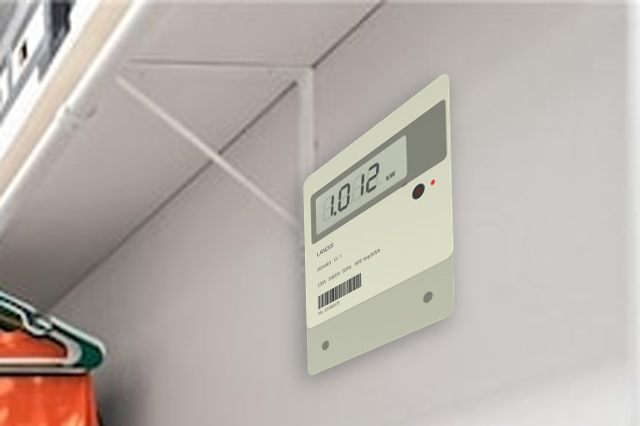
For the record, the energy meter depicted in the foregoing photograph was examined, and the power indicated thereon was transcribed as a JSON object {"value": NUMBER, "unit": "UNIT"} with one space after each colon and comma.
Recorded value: {"value": 1.012, "unit": "kW"}
